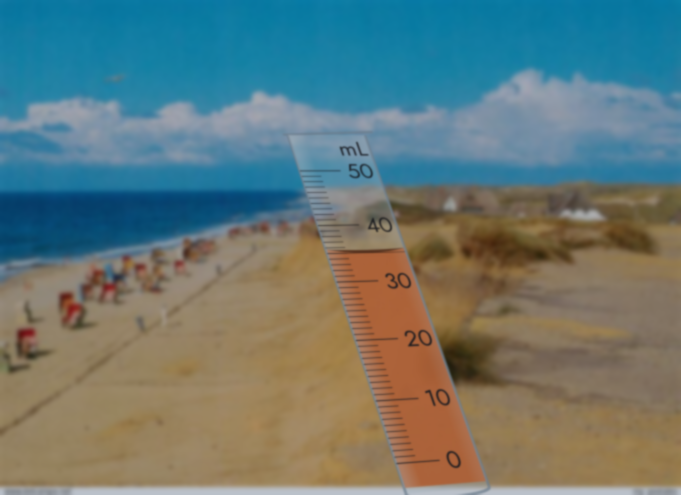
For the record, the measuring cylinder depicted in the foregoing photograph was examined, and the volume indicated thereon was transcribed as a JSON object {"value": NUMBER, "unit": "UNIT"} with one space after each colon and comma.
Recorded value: {"value": 35, "unit": "mL"}
